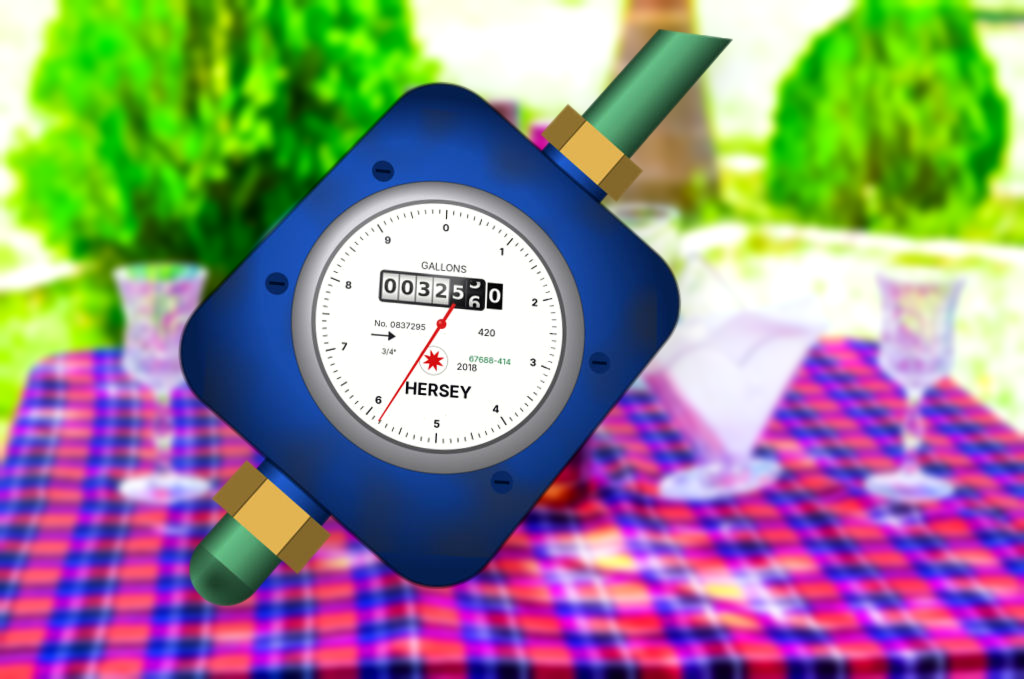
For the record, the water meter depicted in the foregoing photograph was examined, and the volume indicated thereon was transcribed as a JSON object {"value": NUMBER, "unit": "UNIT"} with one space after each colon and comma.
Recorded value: {"value": 32555.8, "unit": "gal"}
